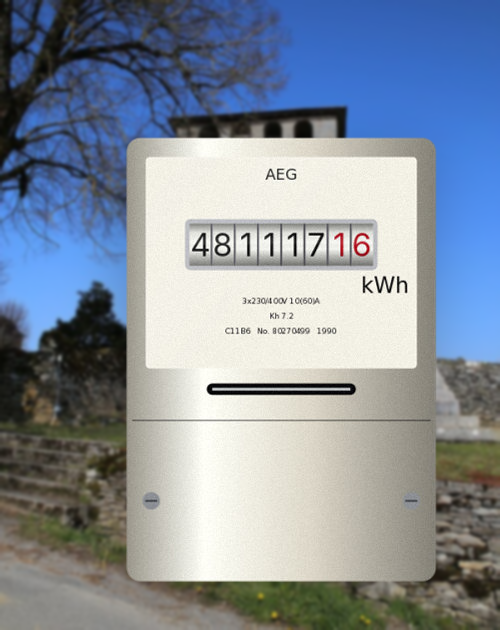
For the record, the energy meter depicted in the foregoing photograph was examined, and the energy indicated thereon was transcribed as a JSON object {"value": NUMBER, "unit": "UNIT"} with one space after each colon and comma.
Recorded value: {"value": 481117.16, "unit": "kWh"}
